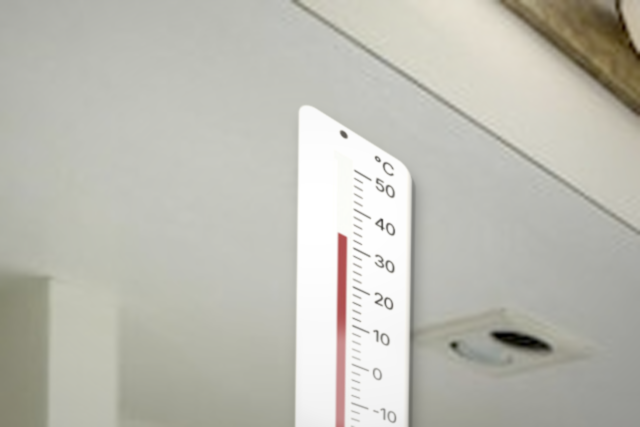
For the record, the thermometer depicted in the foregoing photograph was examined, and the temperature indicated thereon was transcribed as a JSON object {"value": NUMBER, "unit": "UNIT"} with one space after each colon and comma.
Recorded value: {"value": 32, "unit": "°C"}
